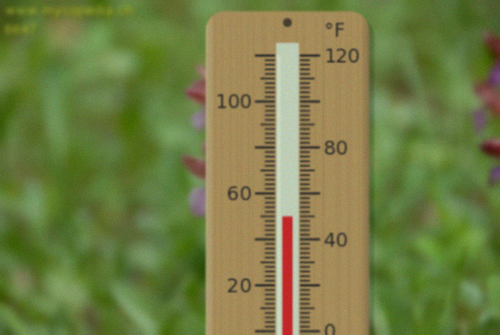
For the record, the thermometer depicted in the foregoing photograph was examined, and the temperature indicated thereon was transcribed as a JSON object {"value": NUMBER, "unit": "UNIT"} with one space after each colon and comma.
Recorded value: {"value": 50, "unit": "°F"}
